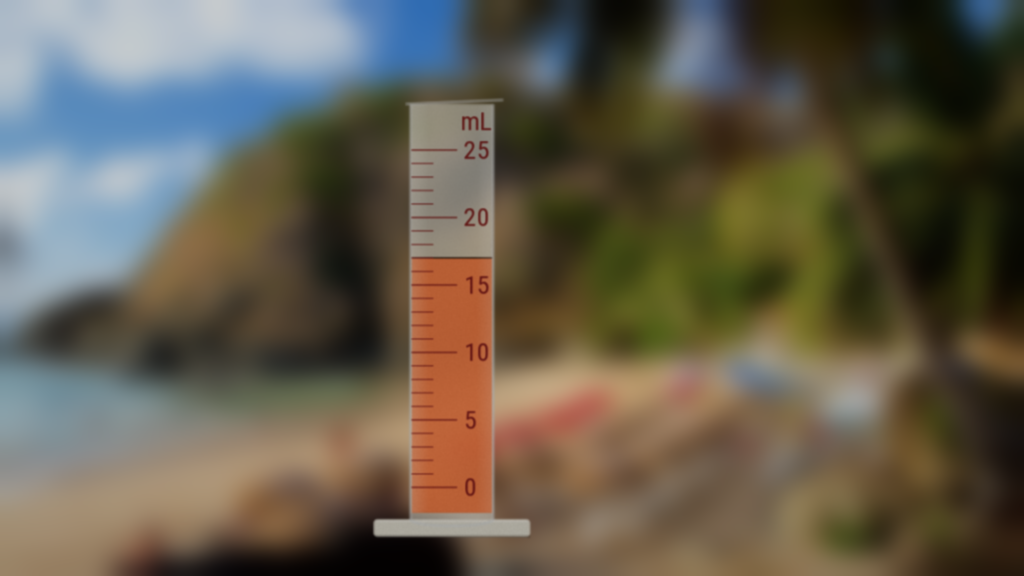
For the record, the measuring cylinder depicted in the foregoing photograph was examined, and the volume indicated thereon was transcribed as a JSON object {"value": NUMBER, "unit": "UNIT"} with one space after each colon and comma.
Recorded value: {"value": 17, "unit": "mL"}
